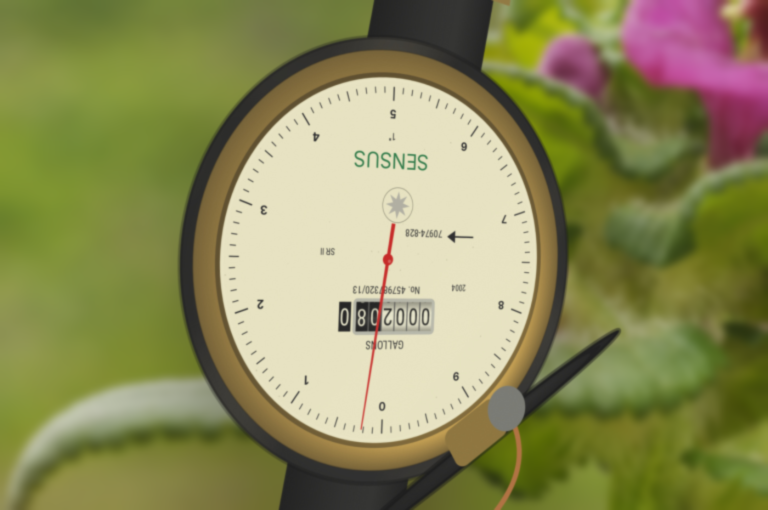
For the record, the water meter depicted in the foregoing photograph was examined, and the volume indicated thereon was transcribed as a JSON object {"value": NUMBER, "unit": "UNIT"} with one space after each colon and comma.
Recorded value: {"value": 2080.2, "unit": "gal"}
